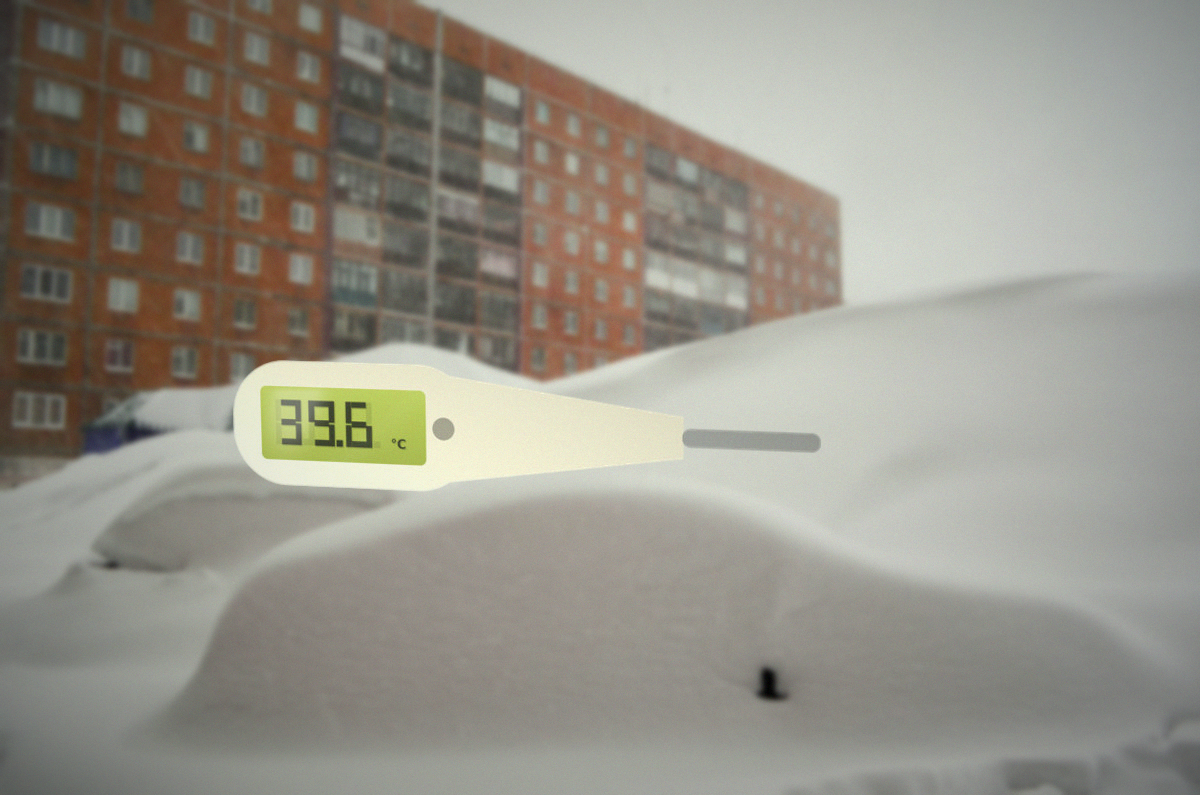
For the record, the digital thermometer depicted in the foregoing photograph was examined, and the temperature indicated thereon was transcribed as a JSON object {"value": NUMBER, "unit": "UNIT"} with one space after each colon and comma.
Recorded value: {"value": 39.6, "unit": "°C"}
